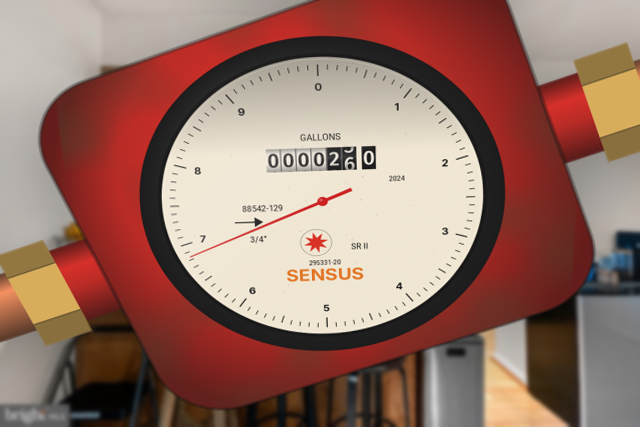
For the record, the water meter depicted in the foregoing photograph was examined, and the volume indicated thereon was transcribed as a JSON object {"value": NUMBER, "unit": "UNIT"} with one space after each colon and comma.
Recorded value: {"value": 256.8, "unit": "gal"}
